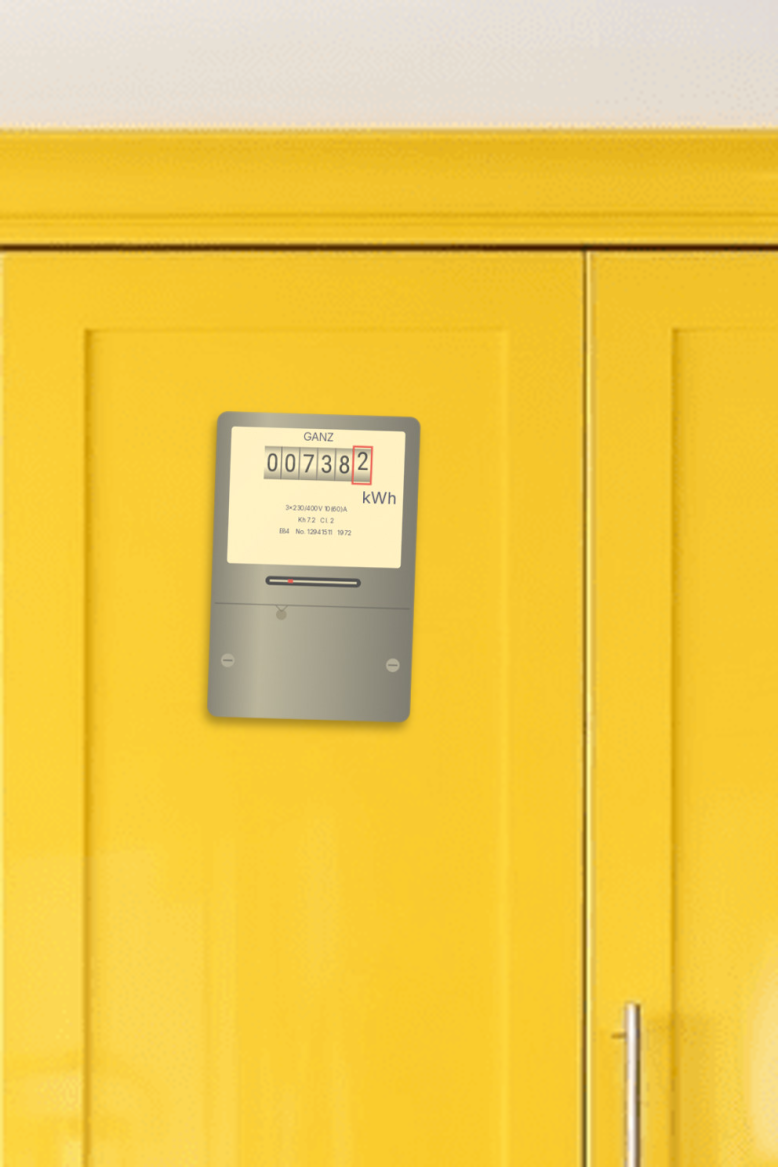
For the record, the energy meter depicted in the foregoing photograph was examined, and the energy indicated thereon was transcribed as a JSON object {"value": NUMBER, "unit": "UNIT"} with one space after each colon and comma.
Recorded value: {"value": 738.2, "unit": "kWh"}
